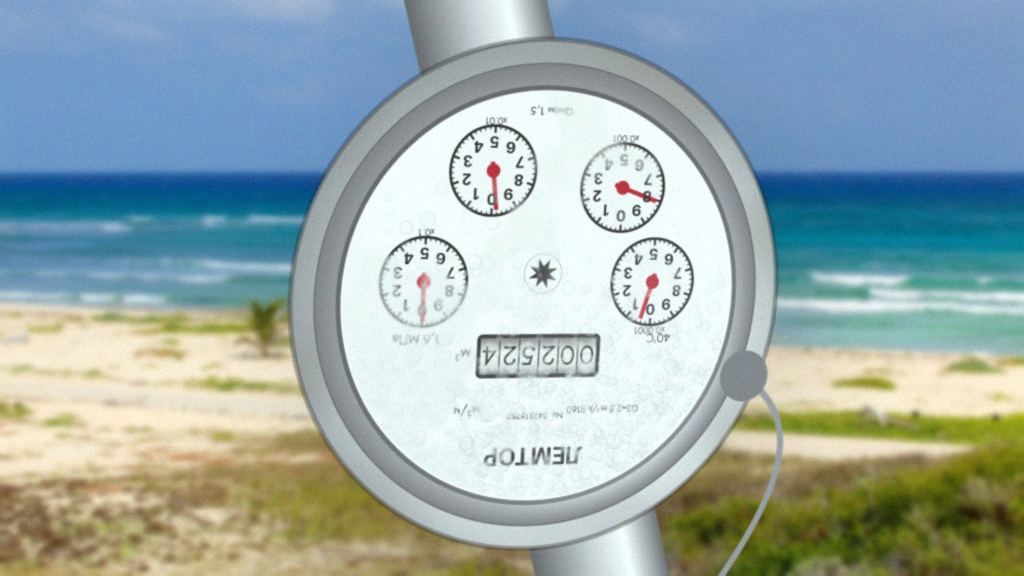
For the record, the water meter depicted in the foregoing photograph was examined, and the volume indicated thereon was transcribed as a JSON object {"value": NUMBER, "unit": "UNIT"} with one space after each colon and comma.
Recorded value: {"value": 2523.9980, "unit": "m³"}
